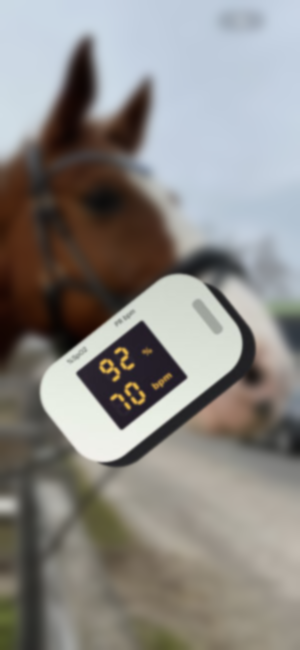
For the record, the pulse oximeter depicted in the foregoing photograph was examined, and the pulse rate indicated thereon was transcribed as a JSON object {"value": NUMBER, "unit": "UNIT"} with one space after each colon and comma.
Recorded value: {"value": 70, "unit": "bpm"}
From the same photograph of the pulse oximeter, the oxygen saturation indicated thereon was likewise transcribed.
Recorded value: {"value": 92, "unit": "%"}
